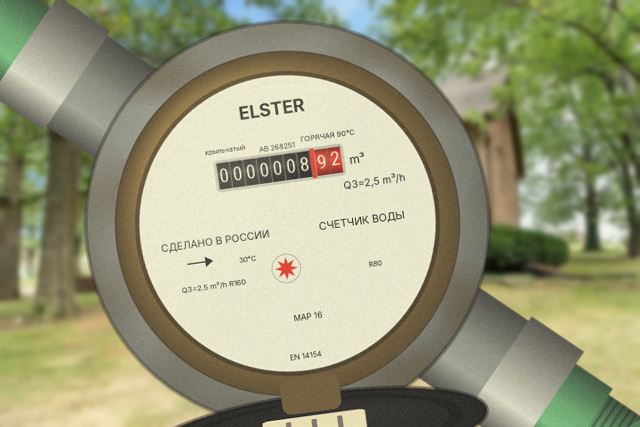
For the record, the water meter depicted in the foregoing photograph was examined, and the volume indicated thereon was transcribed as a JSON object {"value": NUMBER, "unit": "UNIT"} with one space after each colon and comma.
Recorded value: {"value": 8.92, "unit": "m³"}
